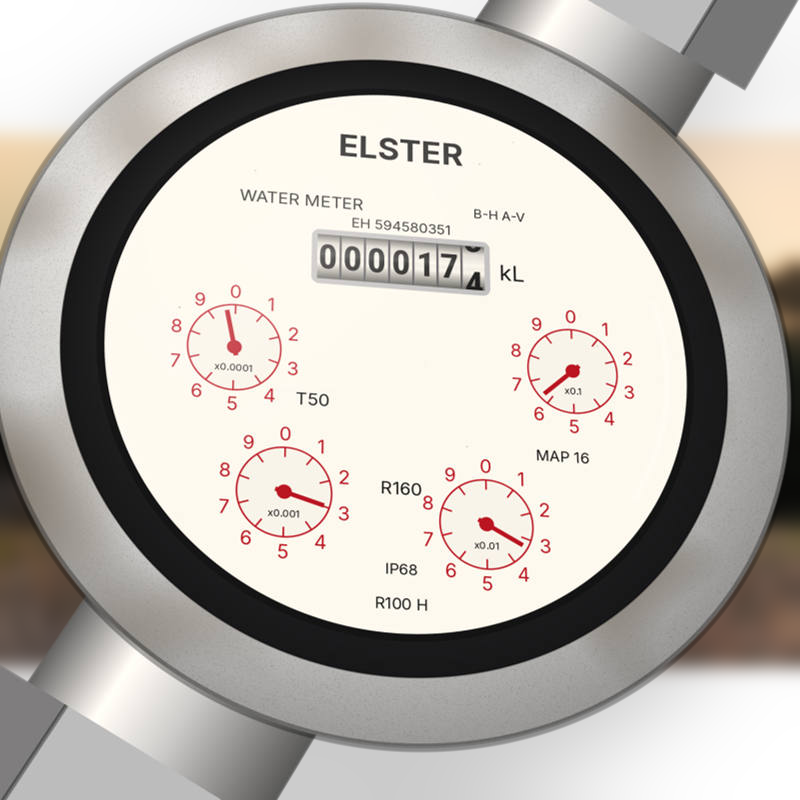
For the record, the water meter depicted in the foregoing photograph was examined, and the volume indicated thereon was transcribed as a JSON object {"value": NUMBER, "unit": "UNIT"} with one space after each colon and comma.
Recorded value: {"value": 173.6329, "unit": "kL"}
